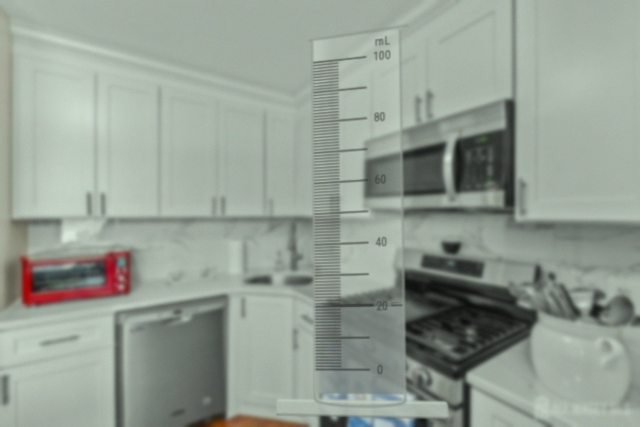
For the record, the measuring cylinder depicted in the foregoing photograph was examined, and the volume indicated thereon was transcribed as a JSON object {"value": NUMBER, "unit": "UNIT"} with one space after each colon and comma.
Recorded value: {"value": 20, "unit": "mL"}
